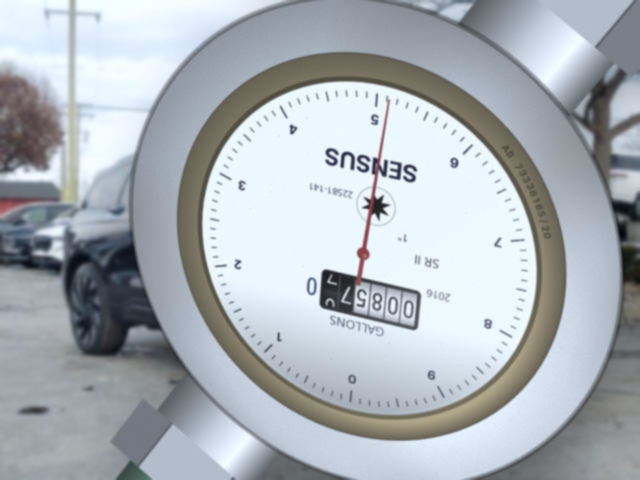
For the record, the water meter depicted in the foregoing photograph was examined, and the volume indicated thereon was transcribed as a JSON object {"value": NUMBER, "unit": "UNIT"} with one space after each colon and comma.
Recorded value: {"value": 85765.1, "unit": "gal"}
